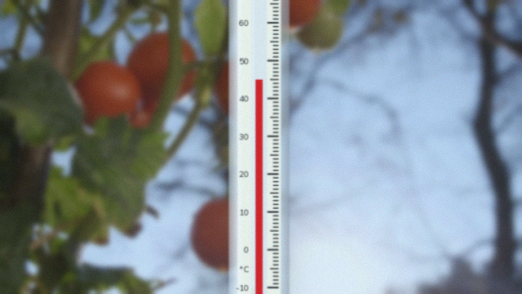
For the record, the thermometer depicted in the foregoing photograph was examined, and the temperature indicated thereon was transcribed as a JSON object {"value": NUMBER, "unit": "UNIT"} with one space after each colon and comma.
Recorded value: {"value": 45, "unit": "°C"}
